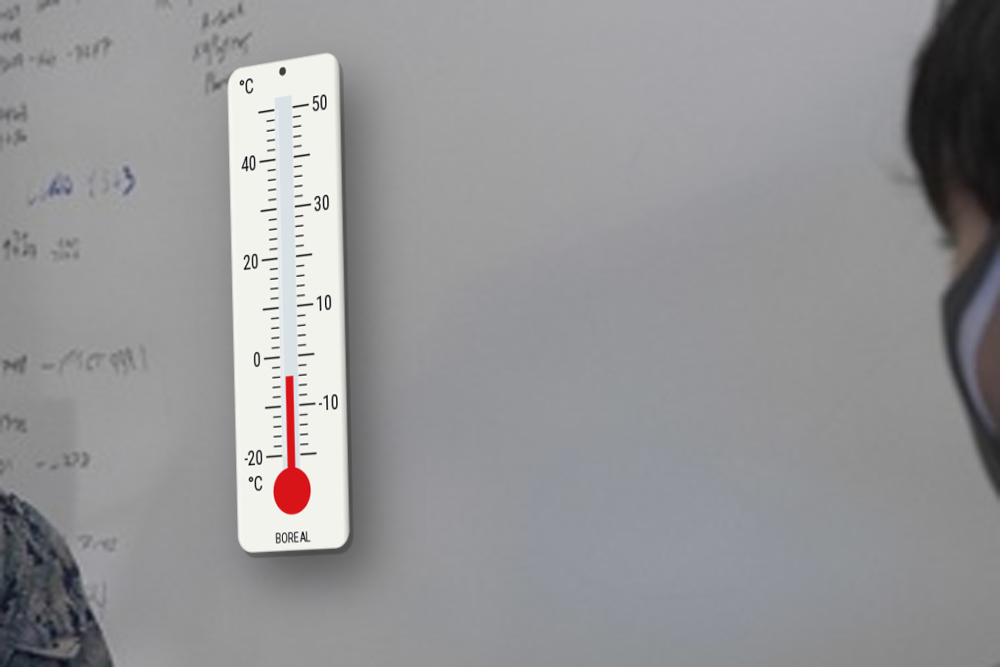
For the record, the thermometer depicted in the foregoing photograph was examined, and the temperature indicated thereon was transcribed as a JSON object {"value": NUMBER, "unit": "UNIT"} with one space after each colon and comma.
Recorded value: {"value": -4, "unit": "°C"}
